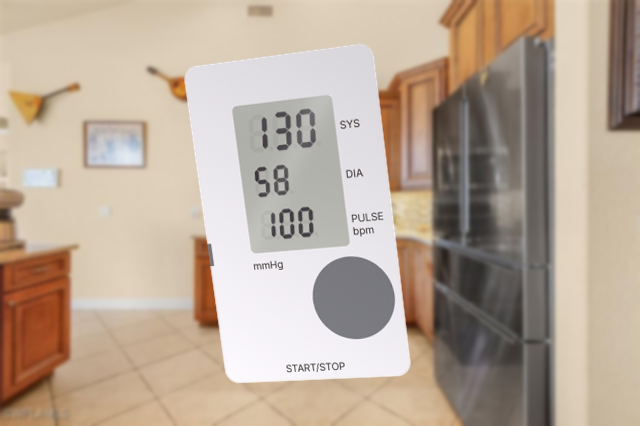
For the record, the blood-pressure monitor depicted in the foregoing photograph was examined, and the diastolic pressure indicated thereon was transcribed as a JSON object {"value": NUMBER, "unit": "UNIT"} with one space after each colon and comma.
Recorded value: {"value": 58, "unit": "mmHg"}
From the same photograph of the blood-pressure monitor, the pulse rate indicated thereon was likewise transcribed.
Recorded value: {"value": 100, "unit": "bpm"}
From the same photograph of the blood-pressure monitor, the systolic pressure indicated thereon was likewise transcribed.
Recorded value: {"value": 130, "unit": "mmHg"}
